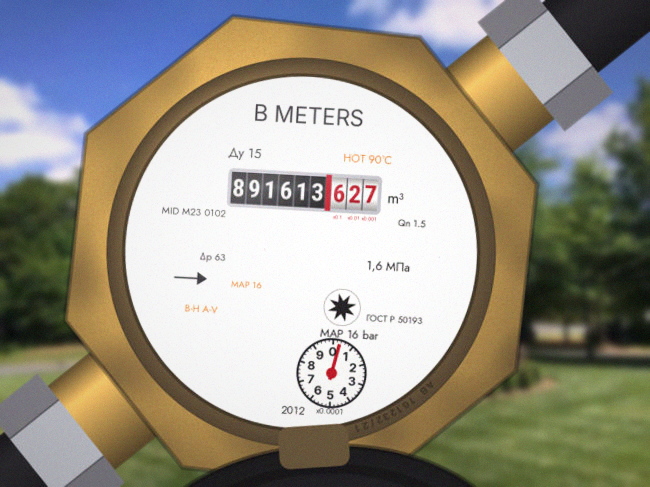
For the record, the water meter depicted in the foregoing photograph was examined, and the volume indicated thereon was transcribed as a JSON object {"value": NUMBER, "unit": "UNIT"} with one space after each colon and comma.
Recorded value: {"value": 891613.6270, "unit": "m³"}
